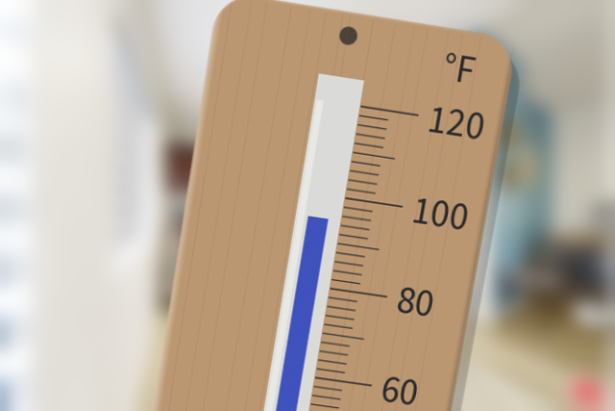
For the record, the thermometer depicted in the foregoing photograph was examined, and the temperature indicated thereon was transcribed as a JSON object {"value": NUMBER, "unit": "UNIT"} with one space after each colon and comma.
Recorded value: {"value": 95, "unit": "°F"}
